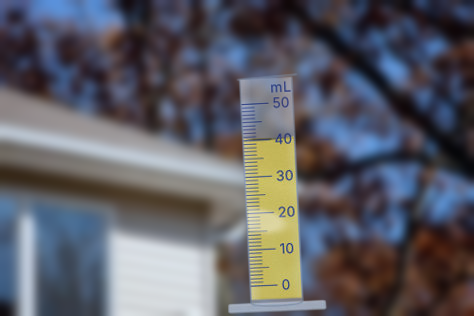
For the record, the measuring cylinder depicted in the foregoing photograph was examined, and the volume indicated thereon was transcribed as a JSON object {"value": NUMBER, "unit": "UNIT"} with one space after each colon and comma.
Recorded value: {"value": 40, "unit": "mL"}
